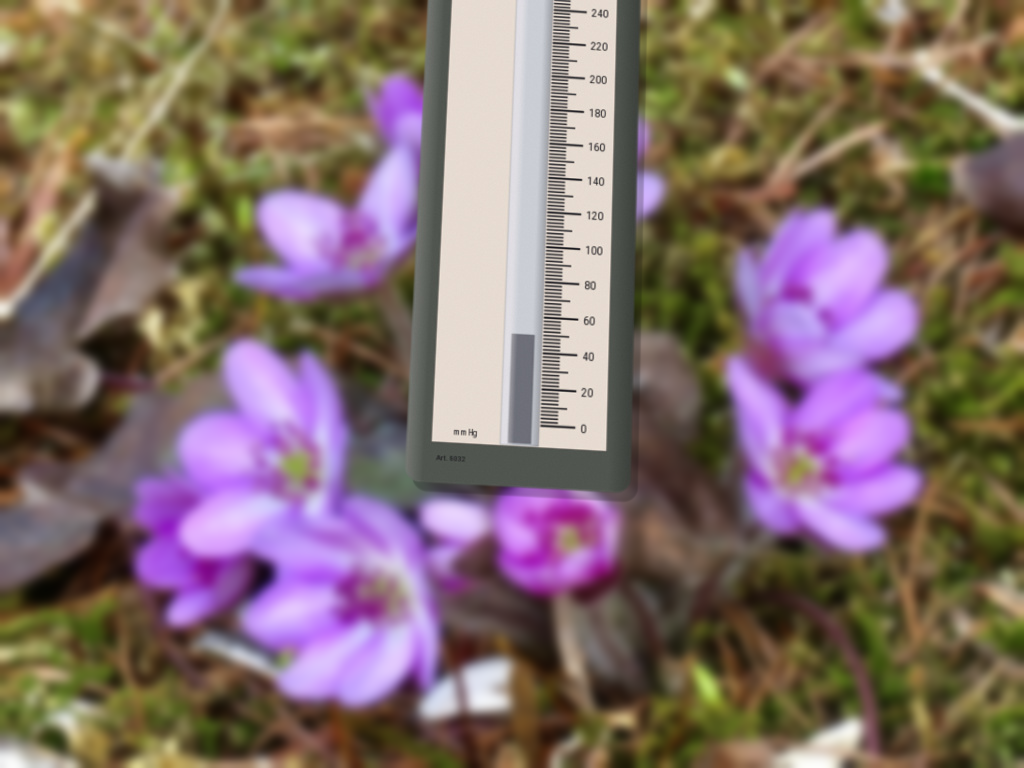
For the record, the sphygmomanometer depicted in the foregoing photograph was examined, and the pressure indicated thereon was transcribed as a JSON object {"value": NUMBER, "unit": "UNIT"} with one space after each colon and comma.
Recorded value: {"value": 50, "unit": "mmHg"}
